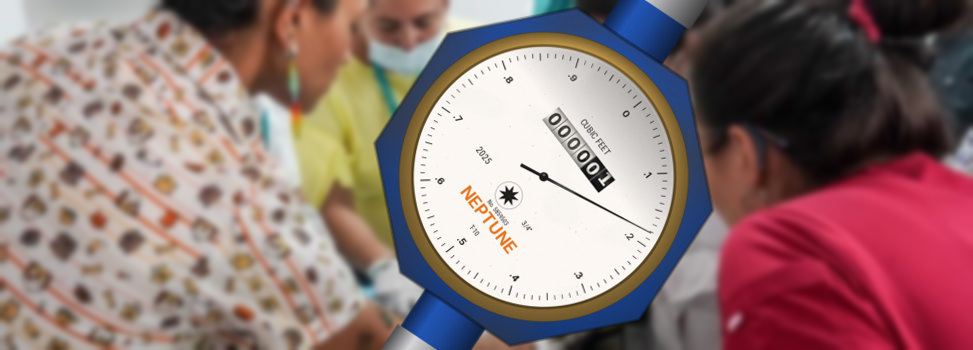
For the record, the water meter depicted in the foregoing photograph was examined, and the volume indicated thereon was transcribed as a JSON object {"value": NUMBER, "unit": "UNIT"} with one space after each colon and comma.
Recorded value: {"value": 1.18, "unit": "ft³"}
